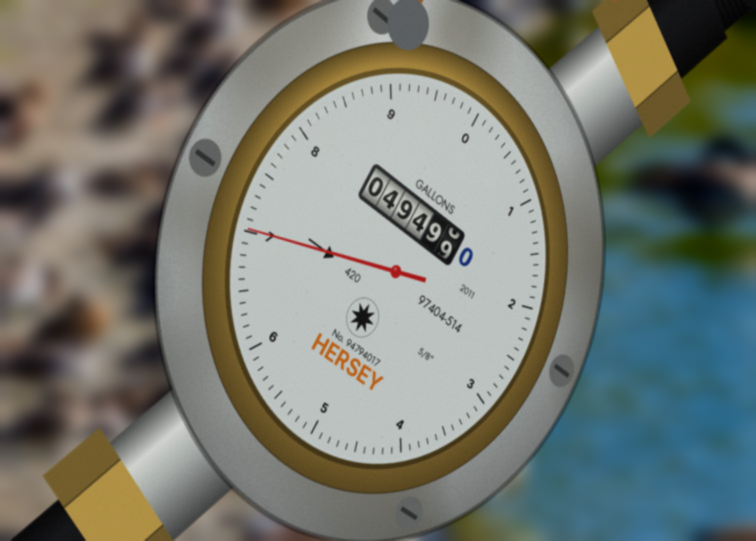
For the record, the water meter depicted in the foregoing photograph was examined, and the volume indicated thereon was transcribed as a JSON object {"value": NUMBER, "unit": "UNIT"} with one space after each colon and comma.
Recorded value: {"value": 494987.0, "unit": "gal"}
